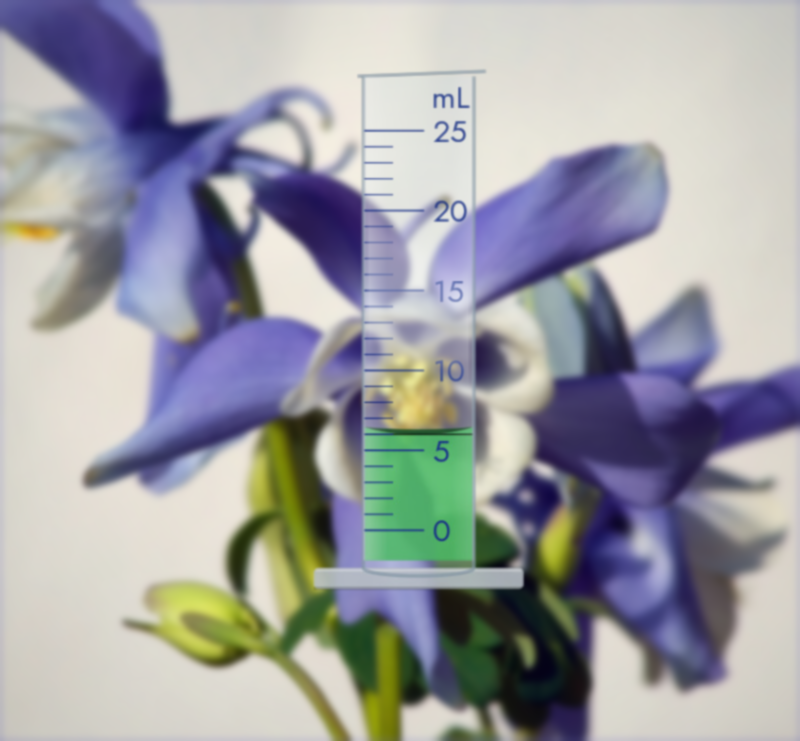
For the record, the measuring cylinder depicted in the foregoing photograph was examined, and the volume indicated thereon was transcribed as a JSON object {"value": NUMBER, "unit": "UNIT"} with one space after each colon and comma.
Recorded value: {"value": 6, "unit": "mL"}
